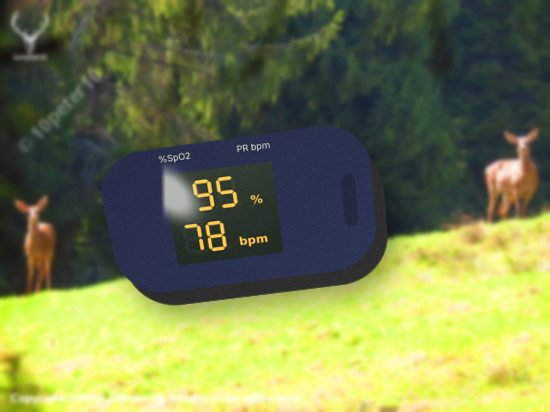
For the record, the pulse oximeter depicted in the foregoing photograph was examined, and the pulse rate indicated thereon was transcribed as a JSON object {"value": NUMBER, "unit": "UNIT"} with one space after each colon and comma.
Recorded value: {"value": 78, "unit": "bpm"}
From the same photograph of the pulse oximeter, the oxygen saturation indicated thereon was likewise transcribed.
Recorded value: {"value": 95, "unit": "%"}
